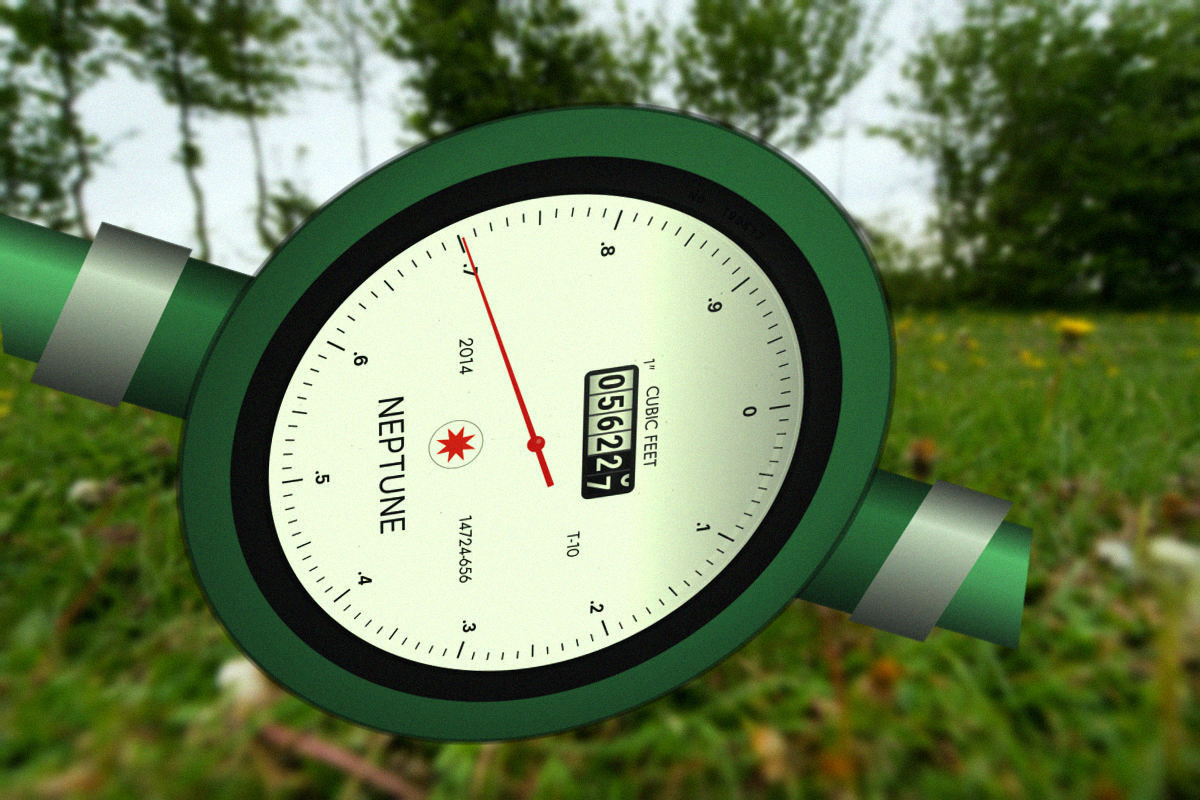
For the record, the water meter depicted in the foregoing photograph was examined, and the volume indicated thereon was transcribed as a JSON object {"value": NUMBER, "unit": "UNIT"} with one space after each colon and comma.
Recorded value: {"value": 56226.70, "unit": "ft³"}
